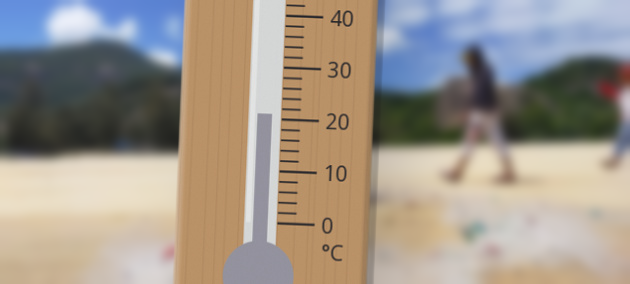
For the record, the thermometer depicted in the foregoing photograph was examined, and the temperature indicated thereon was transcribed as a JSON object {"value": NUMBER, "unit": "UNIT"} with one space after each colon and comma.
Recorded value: {"value": 21, "unit": "°C"}
